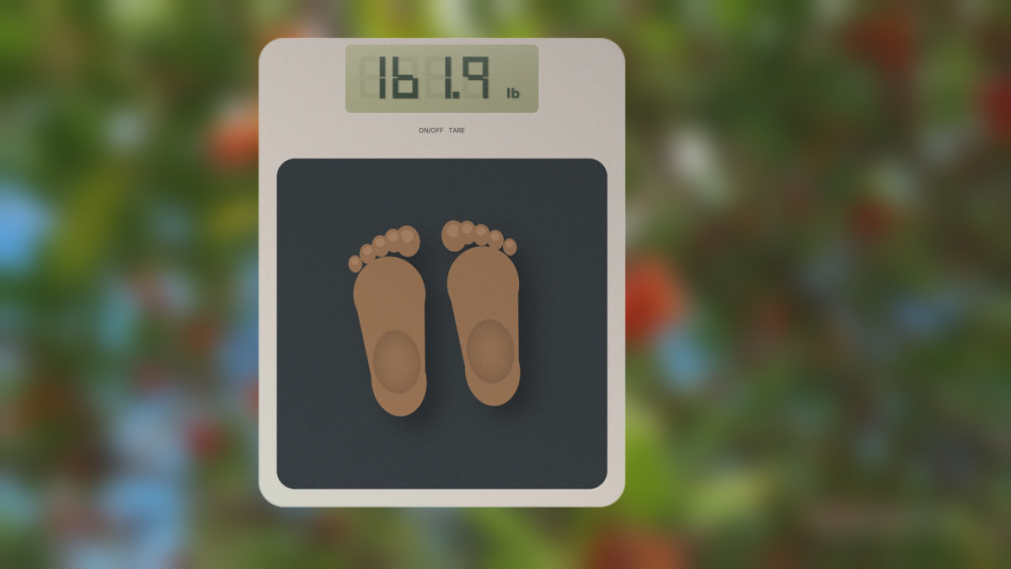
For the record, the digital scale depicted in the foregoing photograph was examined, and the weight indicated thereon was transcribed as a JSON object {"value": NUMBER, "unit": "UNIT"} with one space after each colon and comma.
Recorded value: {"value": 161.9, "unit": "lb"}
